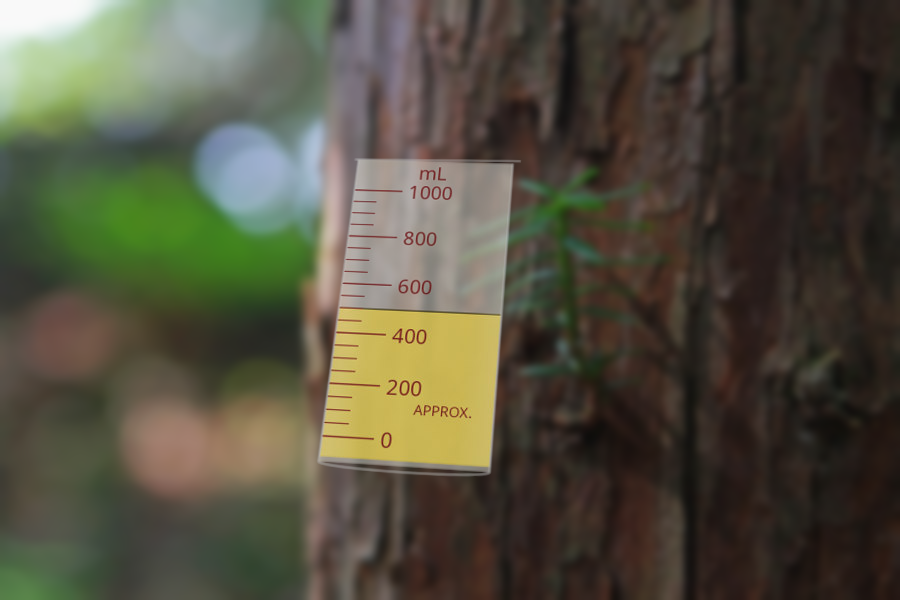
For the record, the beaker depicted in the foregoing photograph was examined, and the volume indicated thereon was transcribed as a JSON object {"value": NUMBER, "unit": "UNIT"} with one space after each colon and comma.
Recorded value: {"value": 500, "unit": "mL"}
